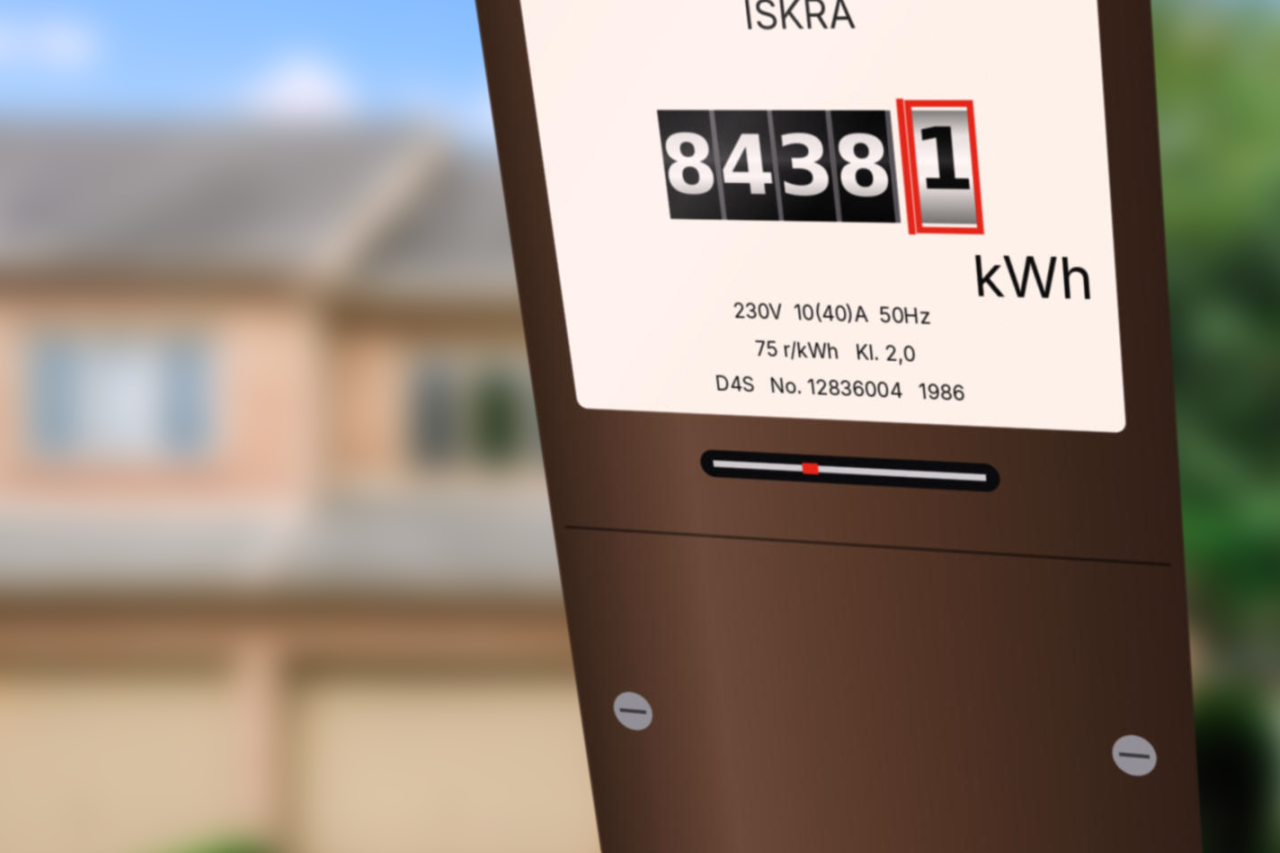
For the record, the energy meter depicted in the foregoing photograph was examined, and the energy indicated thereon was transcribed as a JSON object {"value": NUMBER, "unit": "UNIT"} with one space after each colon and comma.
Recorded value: {"value": 8438.1, "unit": "kWh"}
